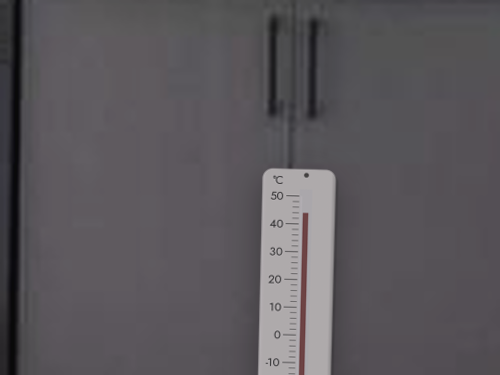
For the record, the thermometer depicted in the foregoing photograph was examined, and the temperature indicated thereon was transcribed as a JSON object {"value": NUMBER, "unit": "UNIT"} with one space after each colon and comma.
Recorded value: {"value": 44, "unit": "°C"}
